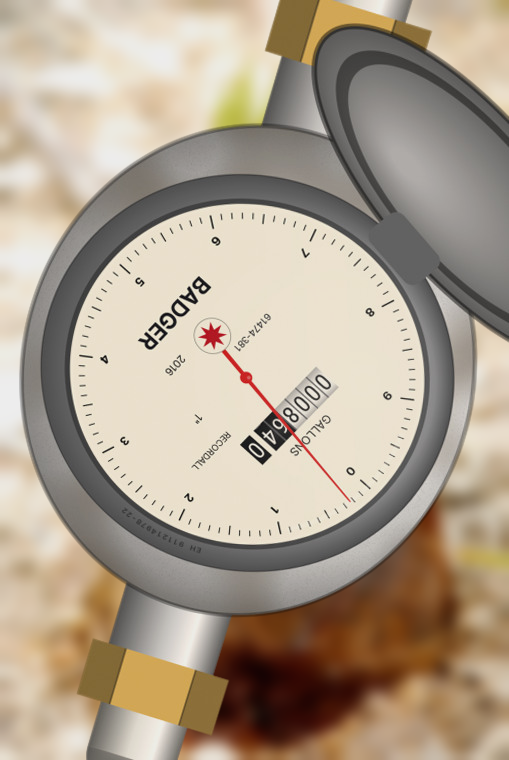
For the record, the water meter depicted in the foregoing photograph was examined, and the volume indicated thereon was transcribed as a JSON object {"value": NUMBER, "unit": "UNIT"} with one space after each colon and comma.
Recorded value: {"value": 8640.2, "unit": "gal"}
